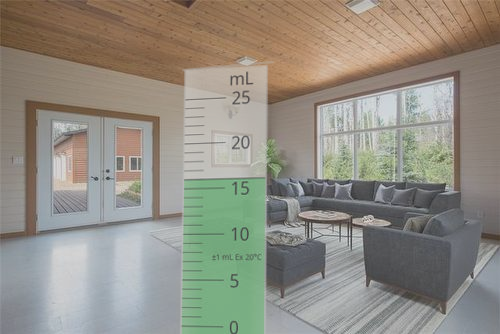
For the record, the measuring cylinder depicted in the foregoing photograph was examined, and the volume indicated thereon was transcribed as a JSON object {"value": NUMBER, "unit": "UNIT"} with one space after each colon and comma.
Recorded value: {"value": 16, "unit": "mL"}
